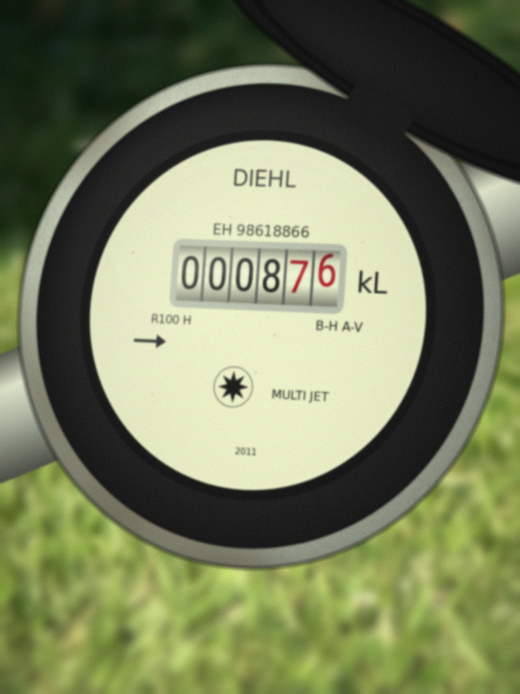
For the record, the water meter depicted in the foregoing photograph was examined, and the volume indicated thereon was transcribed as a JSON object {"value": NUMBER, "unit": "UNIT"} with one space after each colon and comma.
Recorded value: {"value": 8.76, "unit": "kL"}
